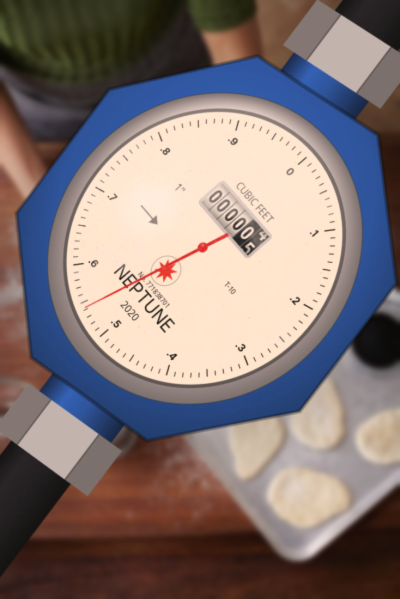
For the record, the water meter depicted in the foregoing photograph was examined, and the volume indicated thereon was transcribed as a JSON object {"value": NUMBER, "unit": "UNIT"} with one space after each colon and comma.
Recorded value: {"value": 4.54, "unit": "ft³"}
